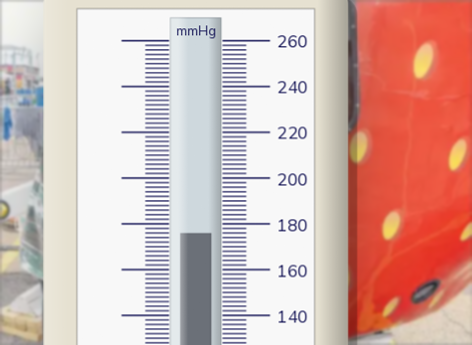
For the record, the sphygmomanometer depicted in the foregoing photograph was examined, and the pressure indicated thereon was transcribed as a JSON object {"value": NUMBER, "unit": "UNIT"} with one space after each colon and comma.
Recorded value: {"value": 176, "unit": "mmHg"}
